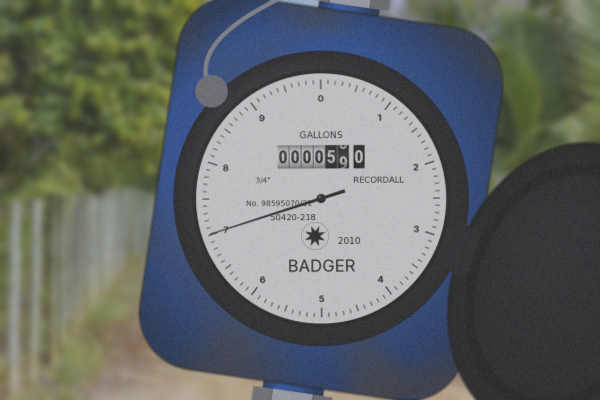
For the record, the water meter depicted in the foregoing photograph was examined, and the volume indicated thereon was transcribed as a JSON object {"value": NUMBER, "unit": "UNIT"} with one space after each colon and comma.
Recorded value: {"value": 587.0, "unit": "gal"}
